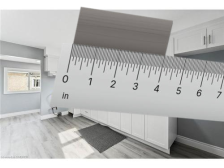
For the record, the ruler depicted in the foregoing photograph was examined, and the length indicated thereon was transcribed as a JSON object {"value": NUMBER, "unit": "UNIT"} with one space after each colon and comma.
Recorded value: {"value": 4, "unit": "in"}
